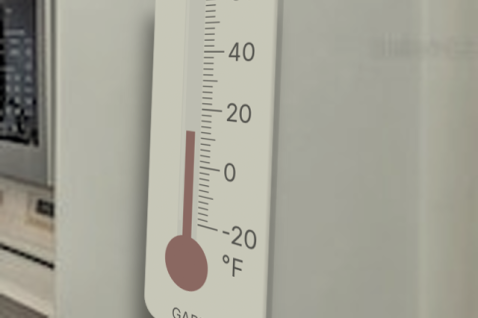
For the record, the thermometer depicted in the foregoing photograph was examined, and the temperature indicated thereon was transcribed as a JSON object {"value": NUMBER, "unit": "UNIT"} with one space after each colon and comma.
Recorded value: {"value": 12, "unit": "°F"}
